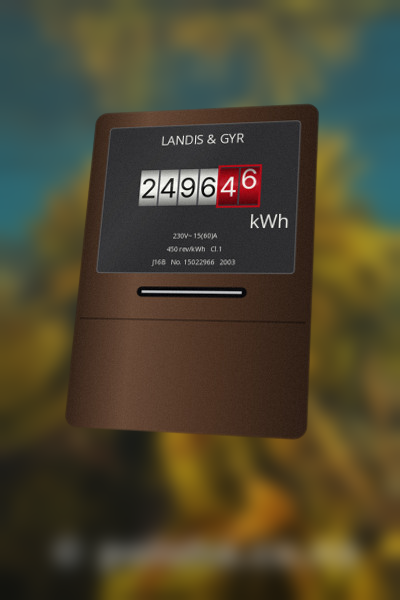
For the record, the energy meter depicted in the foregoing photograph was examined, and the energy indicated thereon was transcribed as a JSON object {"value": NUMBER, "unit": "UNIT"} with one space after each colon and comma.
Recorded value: {"value": 2496.46, "unit": "kWh"}
